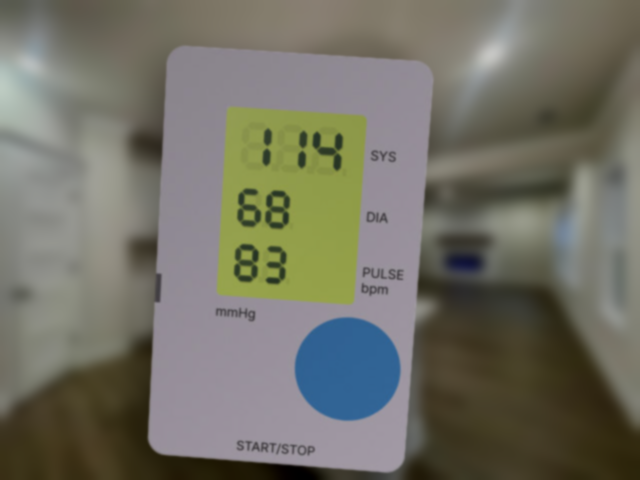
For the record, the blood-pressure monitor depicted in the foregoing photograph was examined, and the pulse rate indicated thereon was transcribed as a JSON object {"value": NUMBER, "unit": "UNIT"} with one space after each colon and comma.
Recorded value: {"value": 83, "unit": "bpm"}
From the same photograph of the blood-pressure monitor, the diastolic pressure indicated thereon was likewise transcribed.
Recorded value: {"value": 68, "unit": "mmHg"}
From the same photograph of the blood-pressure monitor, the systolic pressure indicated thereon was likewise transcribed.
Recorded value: {"value": 114, "unit": "mmHg"}
